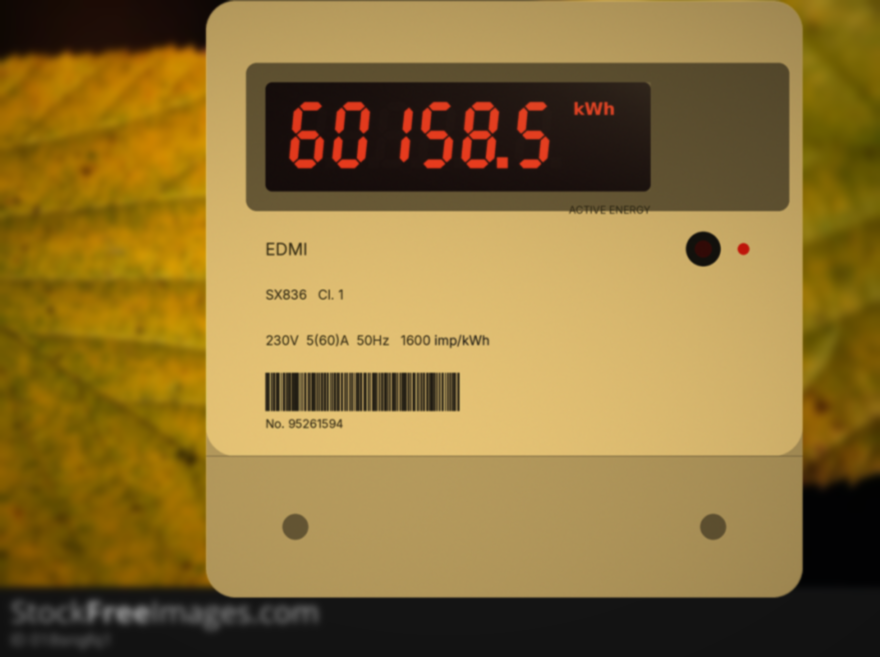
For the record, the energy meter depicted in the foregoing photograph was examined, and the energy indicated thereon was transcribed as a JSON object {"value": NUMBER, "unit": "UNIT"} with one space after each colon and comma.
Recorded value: {"value": 60158.5, "unit": "kWh"}
